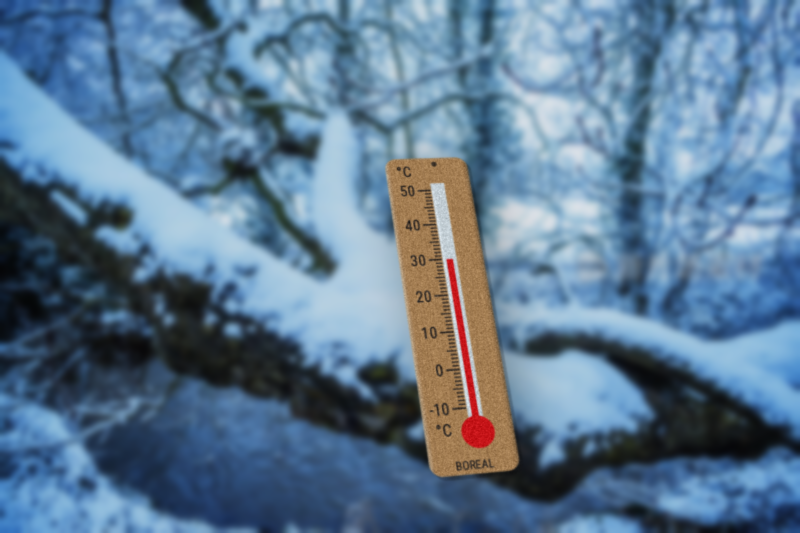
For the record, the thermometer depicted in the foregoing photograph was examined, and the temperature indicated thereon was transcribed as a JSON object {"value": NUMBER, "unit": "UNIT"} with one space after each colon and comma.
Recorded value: {"value": 30, "unit": "°C"}
